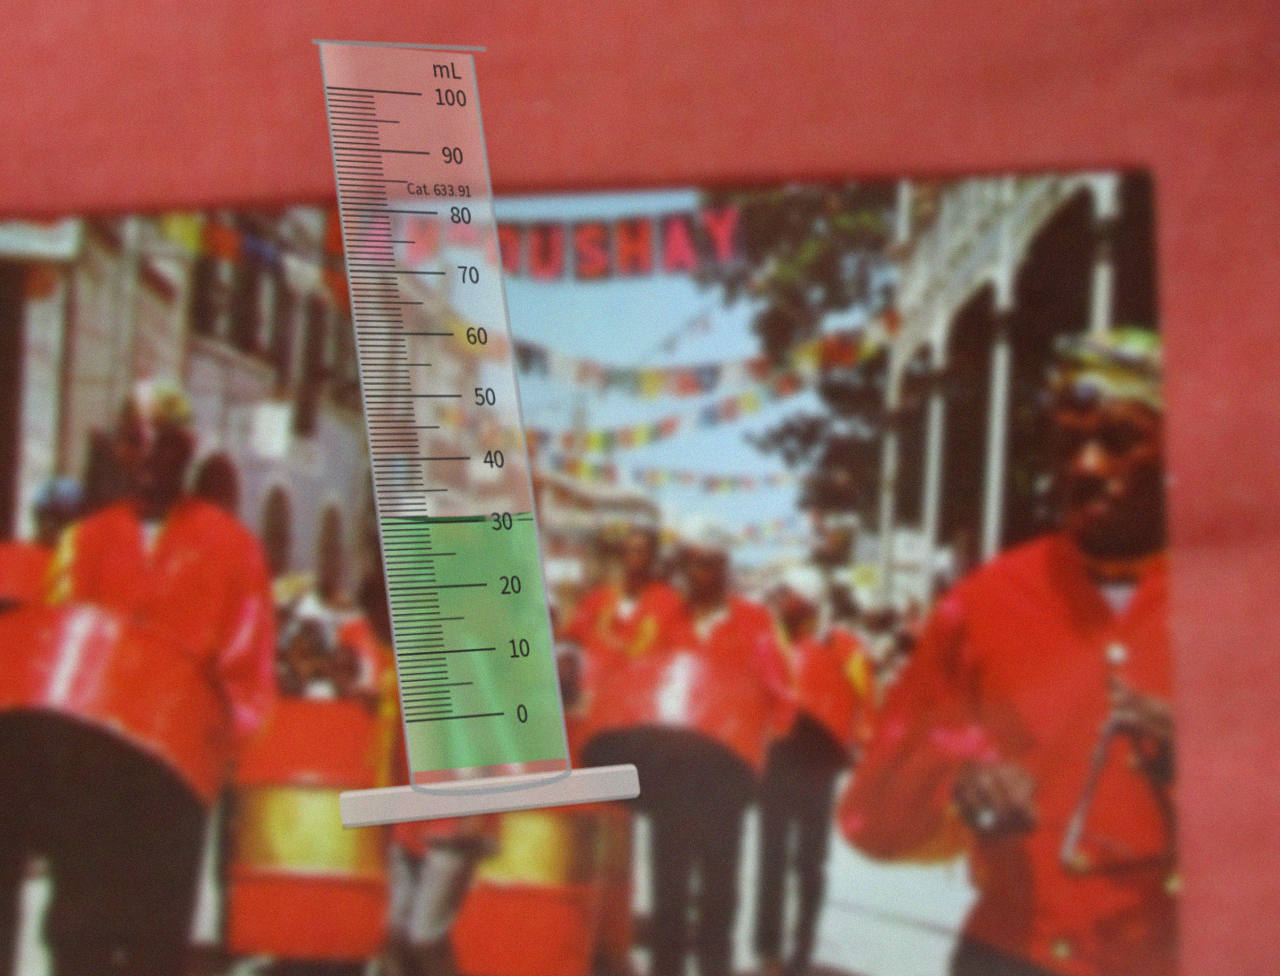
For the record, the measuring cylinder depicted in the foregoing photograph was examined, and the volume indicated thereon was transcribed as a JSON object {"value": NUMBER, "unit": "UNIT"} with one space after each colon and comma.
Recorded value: {"value": 30, "unit": "mL"}
